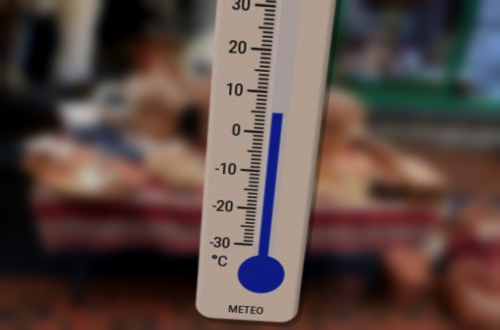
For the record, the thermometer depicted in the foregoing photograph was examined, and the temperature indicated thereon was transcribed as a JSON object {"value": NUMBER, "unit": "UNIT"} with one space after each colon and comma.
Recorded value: {"value": 5, "unit": "°C"}
